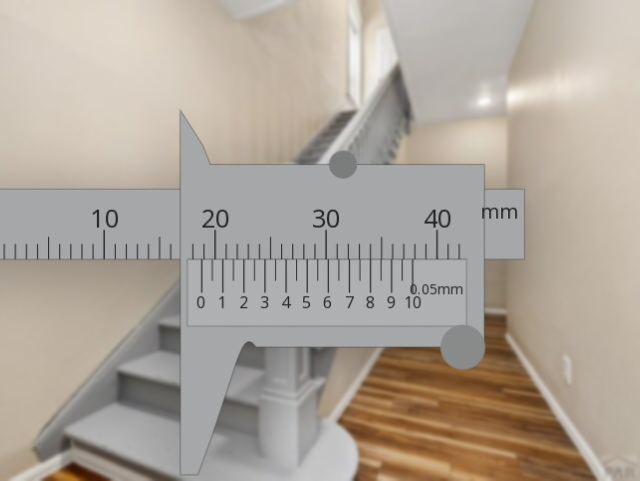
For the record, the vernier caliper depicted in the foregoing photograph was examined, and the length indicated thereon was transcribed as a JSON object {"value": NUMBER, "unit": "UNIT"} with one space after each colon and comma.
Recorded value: {"value": 18.8, "unit": "mm"}
